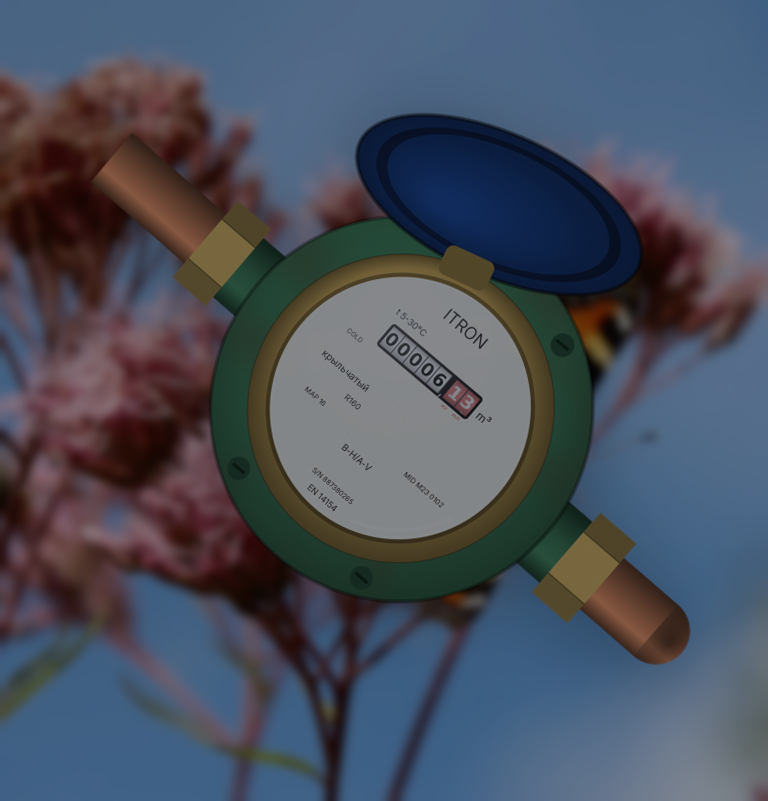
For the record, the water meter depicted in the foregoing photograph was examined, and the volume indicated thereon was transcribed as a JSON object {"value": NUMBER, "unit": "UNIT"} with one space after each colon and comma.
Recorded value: {"value": 6.13, "unit": "m³"}
